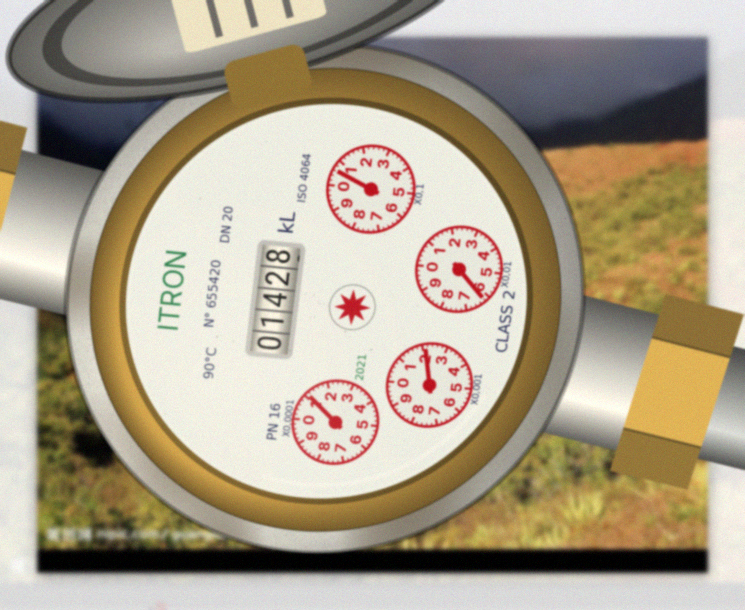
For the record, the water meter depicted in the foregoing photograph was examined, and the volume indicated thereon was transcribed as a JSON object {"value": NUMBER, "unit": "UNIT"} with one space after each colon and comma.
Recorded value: {"value": 1428.0621, "unit": "kL"}
